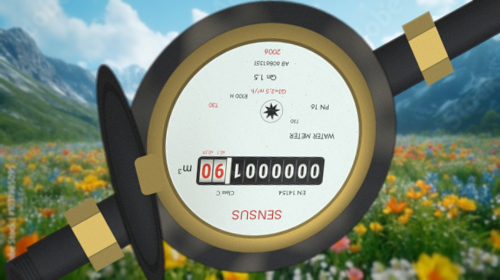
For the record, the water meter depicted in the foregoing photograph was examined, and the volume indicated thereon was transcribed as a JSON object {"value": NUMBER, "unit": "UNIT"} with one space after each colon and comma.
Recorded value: {"value": 1.90, "unit": "m³"}
